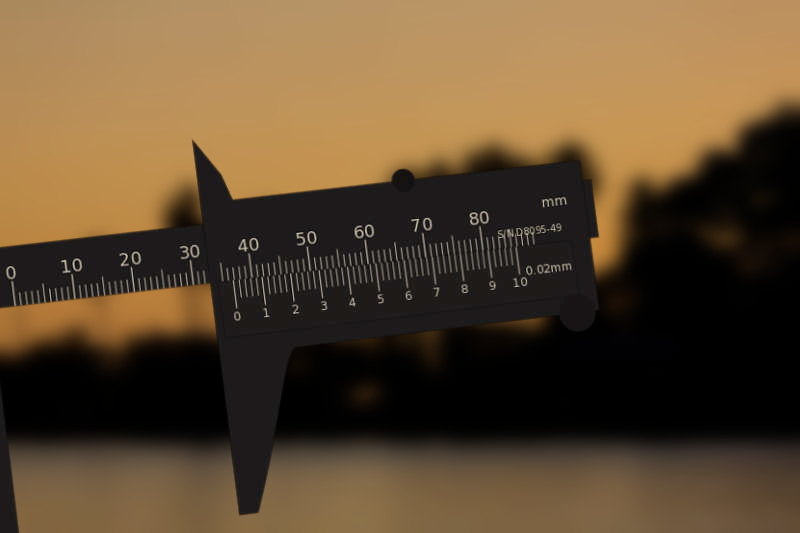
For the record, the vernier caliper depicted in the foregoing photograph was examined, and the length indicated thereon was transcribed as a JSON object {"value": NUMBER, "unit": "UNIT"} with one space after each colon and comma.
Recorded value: {"value": 36.8, "unit": "mm"}
